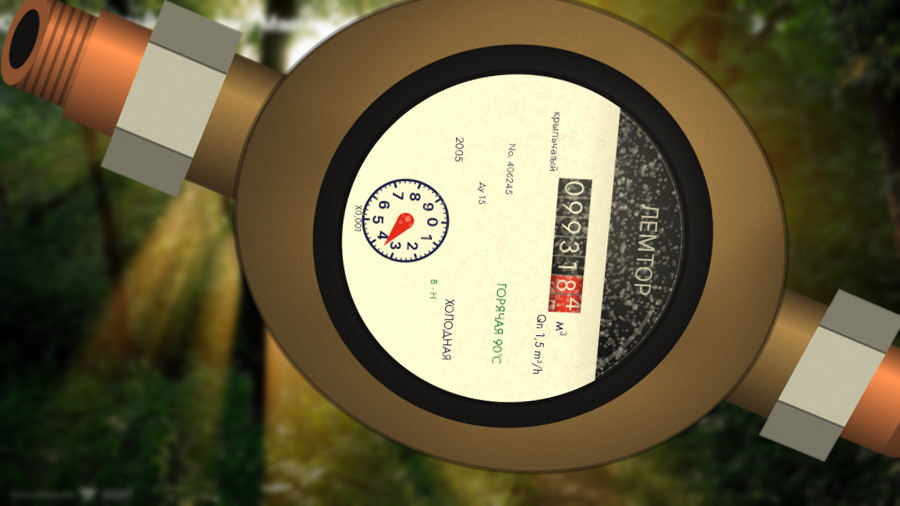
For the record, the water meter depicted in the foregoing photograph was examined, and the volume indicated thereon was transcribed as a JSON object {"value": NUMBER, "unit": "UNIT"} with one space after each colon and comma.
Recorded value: {"value": 9931.843, "unit": "m³"}
